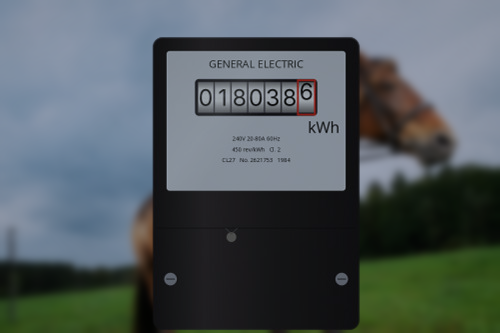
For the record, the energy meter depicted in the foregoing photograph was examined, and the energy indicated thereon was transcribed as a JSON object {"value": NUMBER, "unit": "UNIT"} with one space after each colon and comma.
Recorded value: {"value": 18038.6, "unit": "kWh"}
